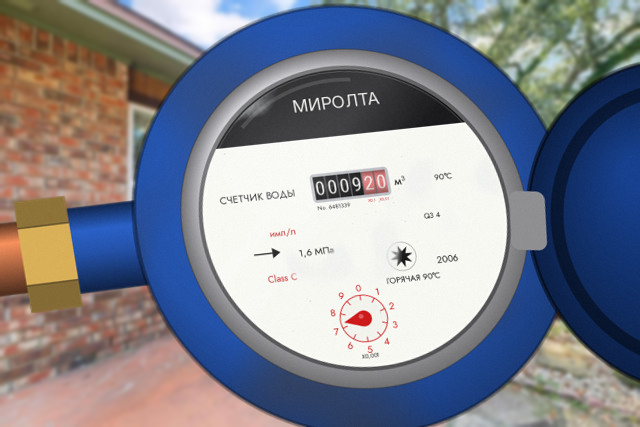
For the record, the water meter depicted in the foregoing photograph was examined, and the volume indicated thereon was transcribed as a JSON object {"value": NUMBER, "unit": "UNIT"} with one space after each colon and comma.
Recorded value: {"value": 9.207, "unit": "m³"}
